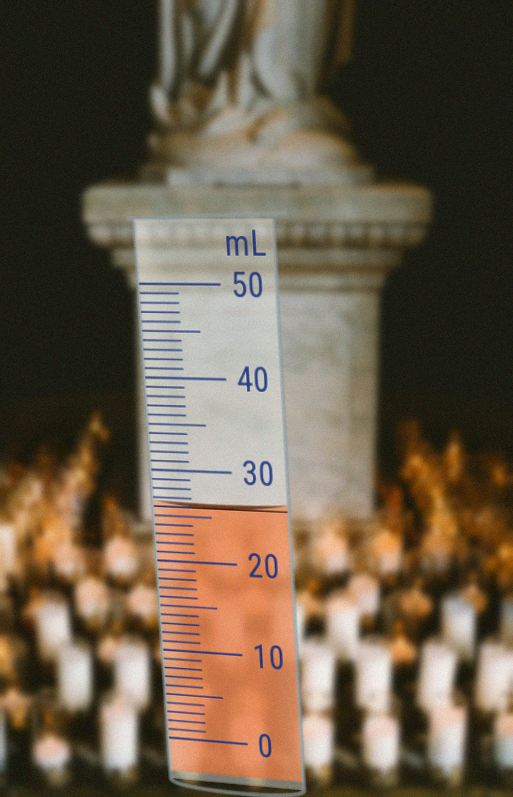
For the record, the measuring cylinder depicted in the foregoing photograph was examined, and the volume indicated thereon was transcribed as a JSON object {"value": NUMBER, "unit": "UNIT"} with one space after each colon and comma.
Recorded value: {"value": 26, "unit": "mL"}
